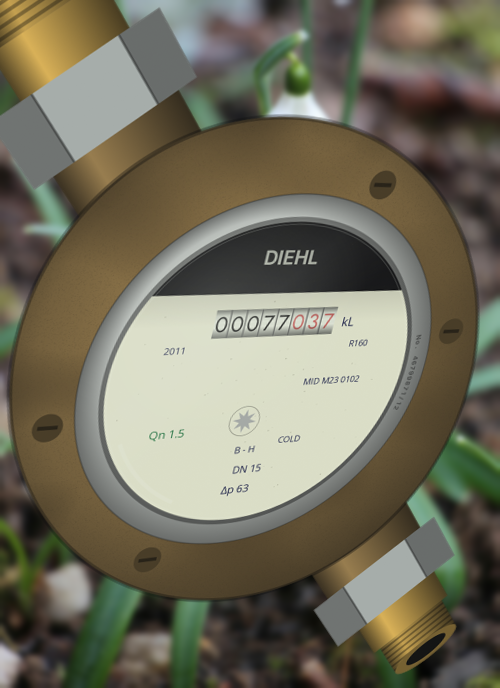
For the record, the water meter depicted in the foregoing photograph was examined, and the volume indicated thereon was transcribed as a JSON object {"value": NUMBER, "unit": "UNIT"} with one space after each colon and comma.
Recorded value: {"value": 77.037, "unit": "kL"}
